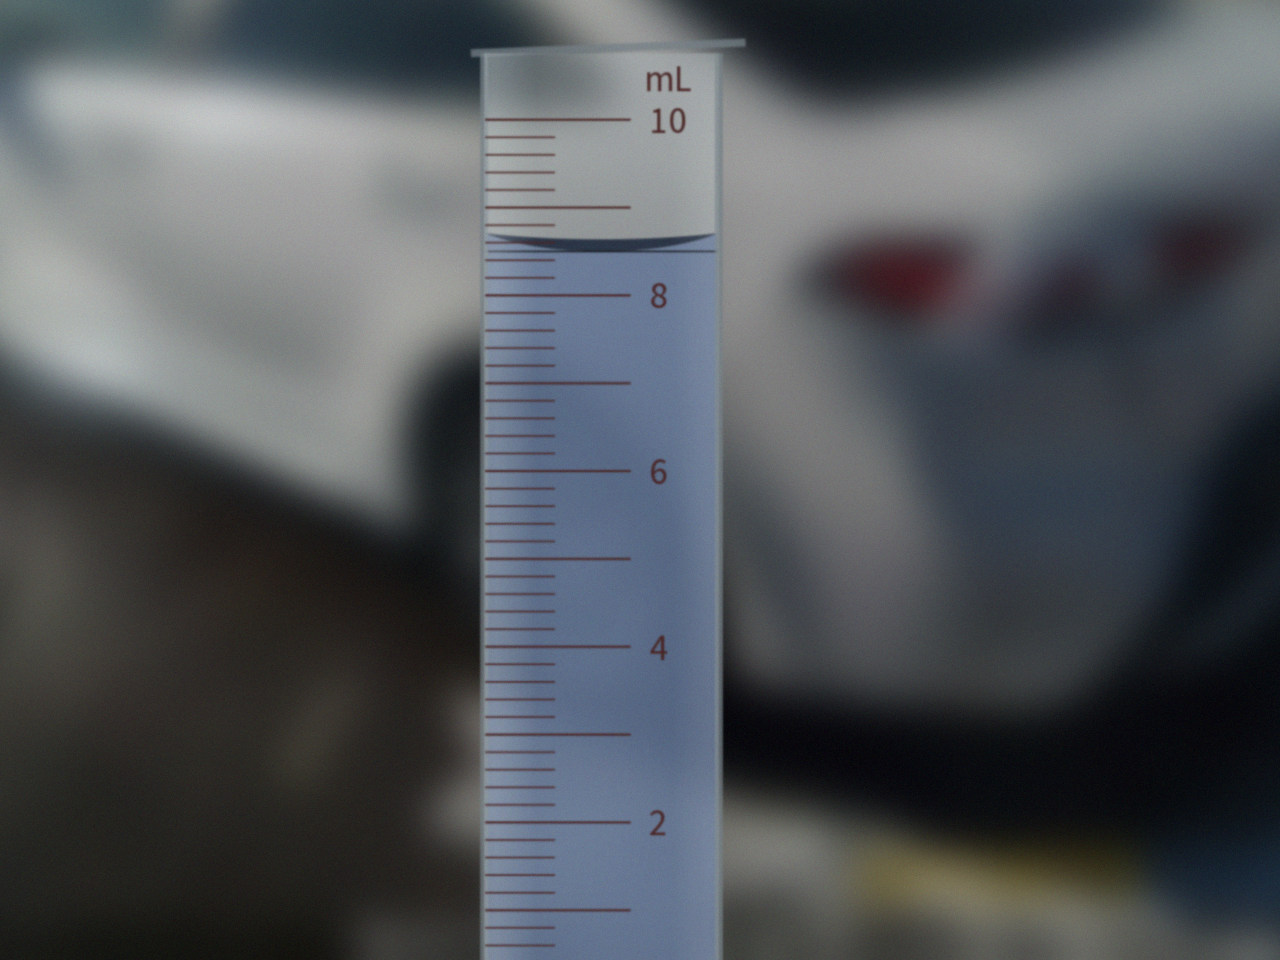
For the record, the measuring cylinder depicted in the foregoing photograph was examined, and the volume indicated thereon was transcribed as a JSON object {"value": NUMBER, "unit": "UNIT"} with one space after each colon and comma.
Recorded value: {"value": 8.5, "unit": "mL"}
